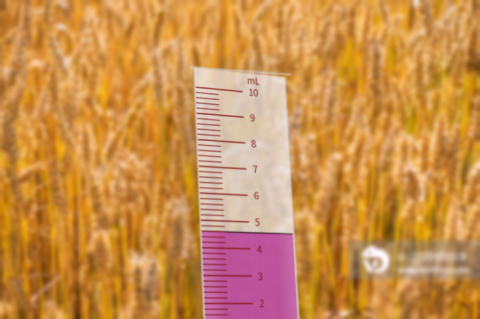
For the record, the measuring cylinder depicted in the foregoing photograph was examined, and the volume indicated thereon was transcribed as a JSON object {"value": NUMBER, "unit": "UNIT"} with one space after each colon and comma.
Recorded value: {"value": 4.6, "unit": "mL"}
